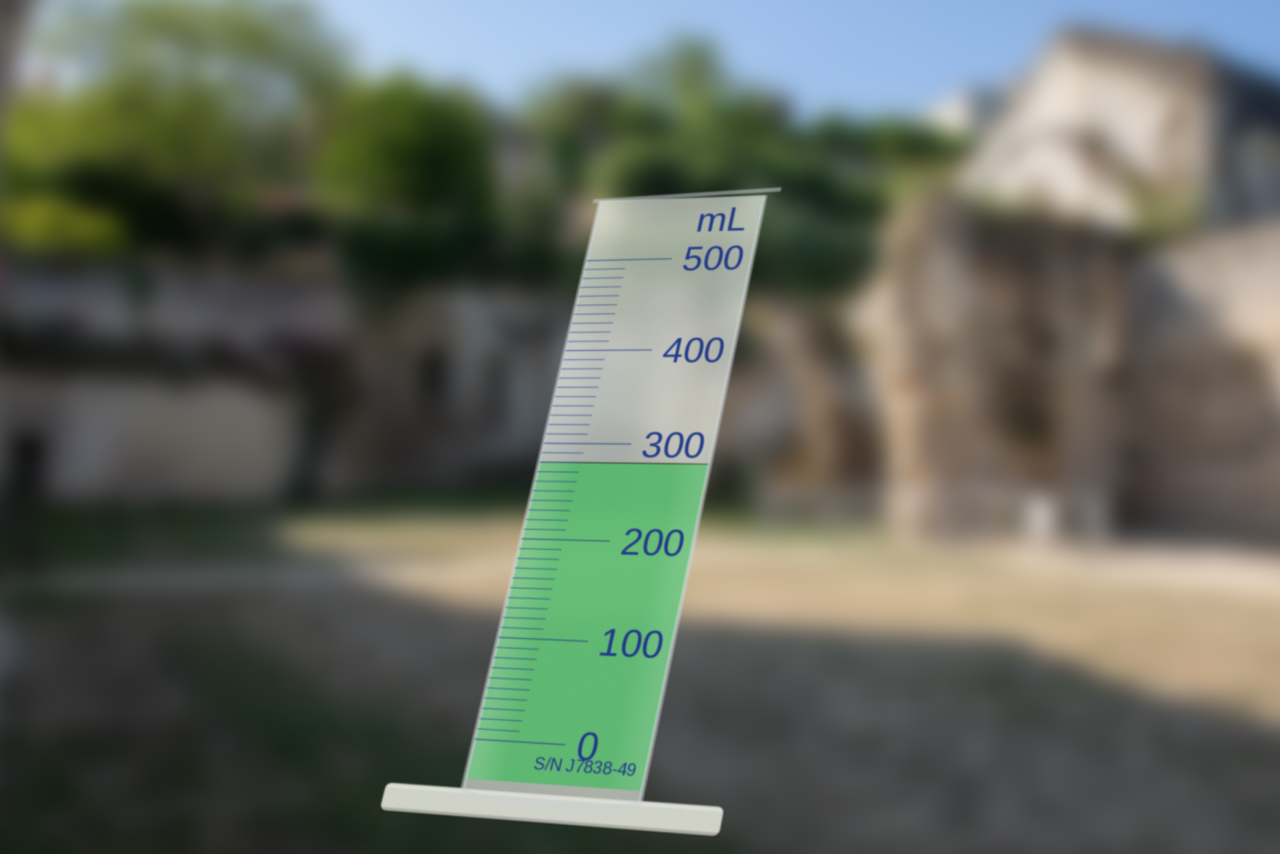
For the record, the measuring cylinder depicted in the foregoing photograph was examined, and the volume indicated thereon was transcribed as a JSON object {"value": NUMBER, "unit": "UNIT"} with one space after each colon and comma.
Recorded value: {"value": 280, "unit": "mL"}
